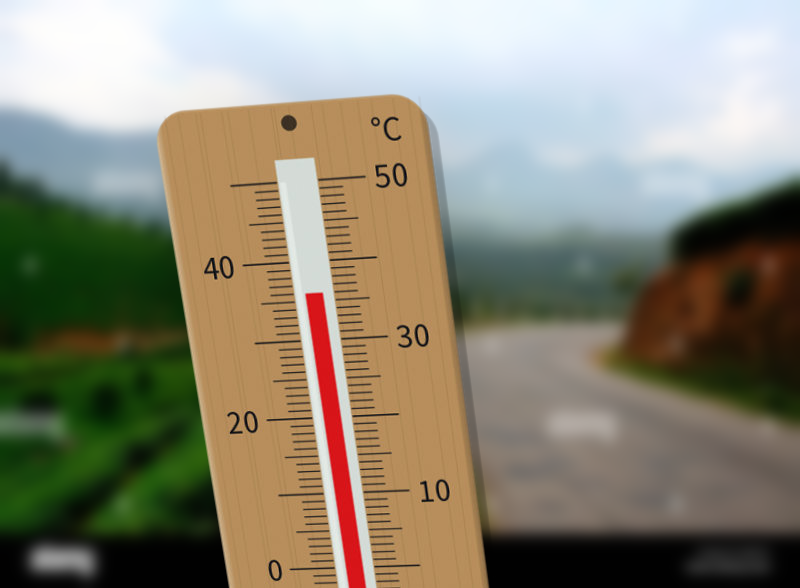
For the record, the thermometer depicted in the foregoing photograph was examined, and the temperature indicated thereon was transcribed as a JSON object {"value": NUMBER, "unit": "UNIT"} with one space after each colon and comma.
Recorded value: {"value": 36, "unit": "°C"}
